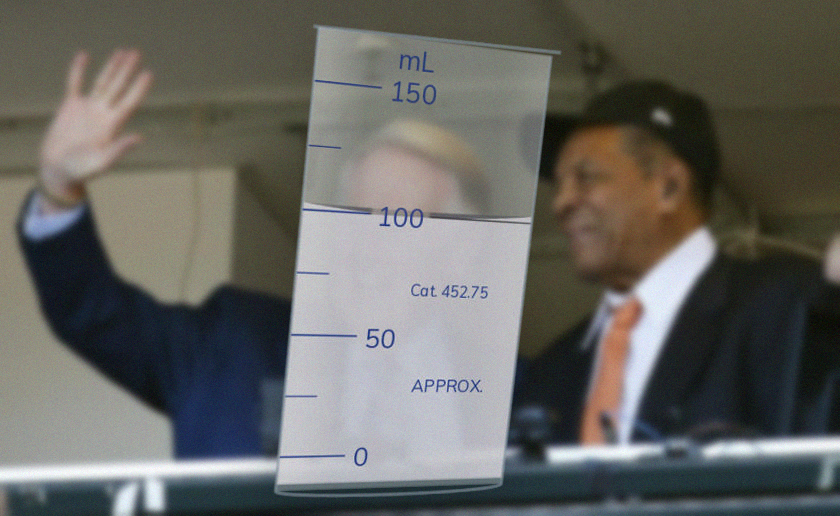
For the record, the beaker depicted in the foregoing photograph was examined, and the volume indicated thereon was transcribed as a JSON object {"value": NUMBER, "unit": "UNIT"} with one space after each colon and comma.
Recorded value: {"value": 100, "unit": "mL"}
